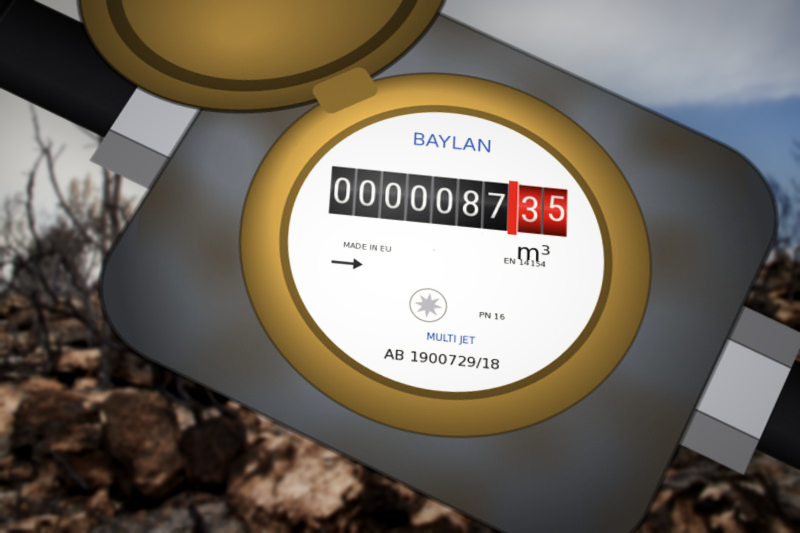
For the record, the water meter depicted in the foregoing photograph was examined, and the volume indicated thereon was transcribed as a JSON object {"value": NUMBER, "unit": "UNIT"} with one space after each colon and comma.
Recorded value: {"value": 87.35, "unit": "m³"}
